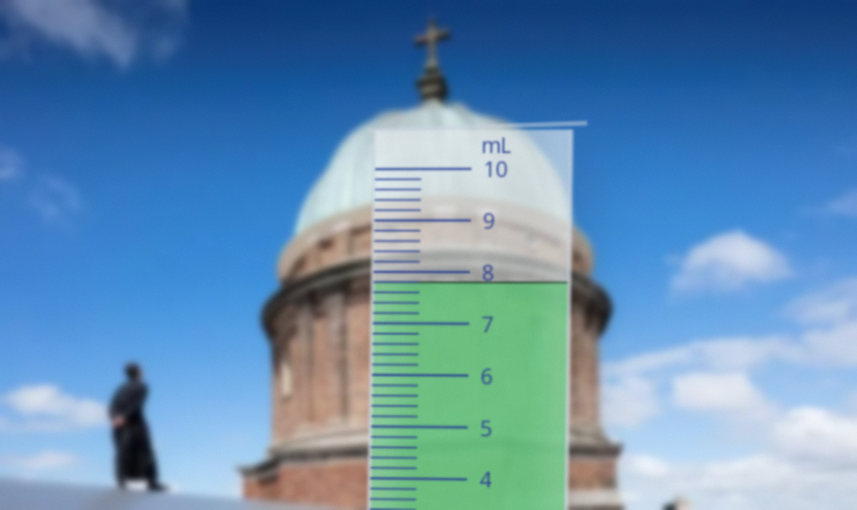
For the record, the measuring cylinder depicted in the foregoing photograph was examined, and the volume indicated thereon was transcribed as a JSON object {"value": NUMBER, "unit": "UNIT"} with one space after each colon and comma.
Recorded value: {"value": 7.8, "unit": "mL"}
